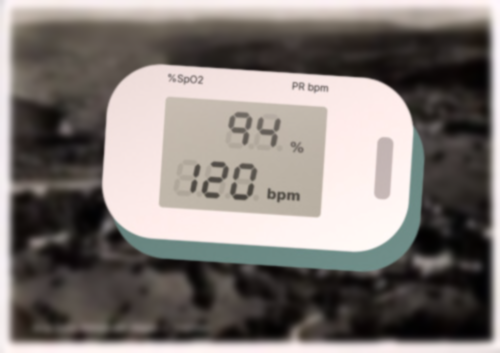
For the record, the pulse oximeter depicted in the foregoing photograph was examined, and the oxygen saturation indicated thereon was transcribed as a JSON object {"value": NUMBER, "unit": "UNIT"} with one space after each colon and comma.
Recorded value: {"value": 94, "unit": "%"}
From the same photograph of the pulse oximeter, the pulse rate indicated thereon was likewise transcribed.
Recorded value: {"value": 120, "unit": "bpm"}
